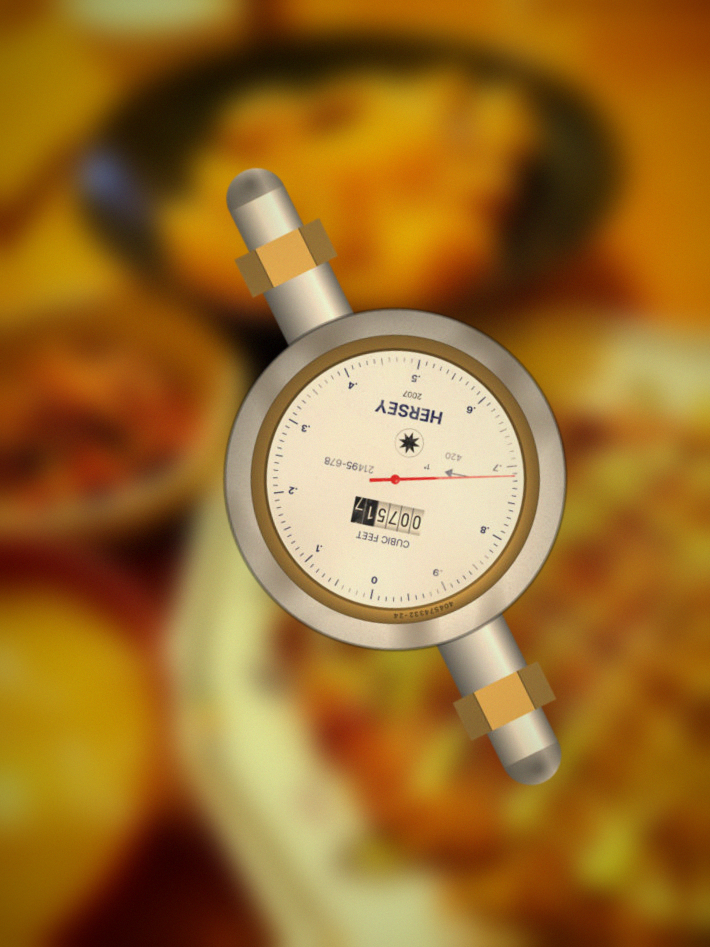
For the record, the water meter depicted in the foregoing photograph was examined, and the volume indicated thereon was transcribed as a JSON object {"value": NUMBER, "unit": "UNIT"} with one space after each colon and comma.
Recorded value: {"value": 7516.71, "unit": "ft³"}
